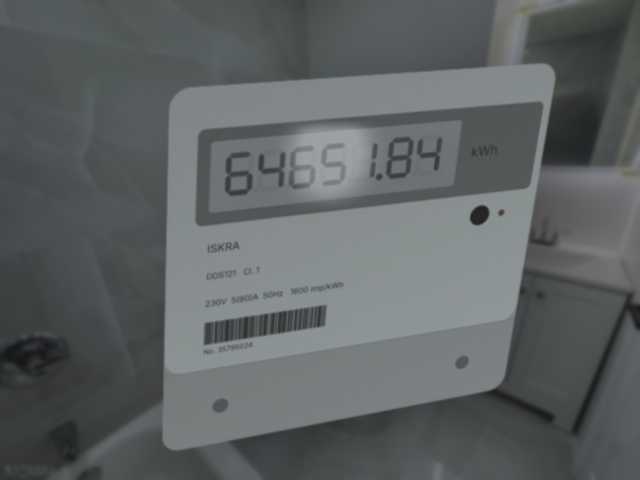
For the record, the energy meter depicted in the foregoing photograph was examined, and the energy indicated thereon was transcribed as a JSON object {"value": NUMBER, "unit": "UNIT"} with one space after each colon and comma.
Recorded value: {"value": 64651.84, "unit": "kWh"}
